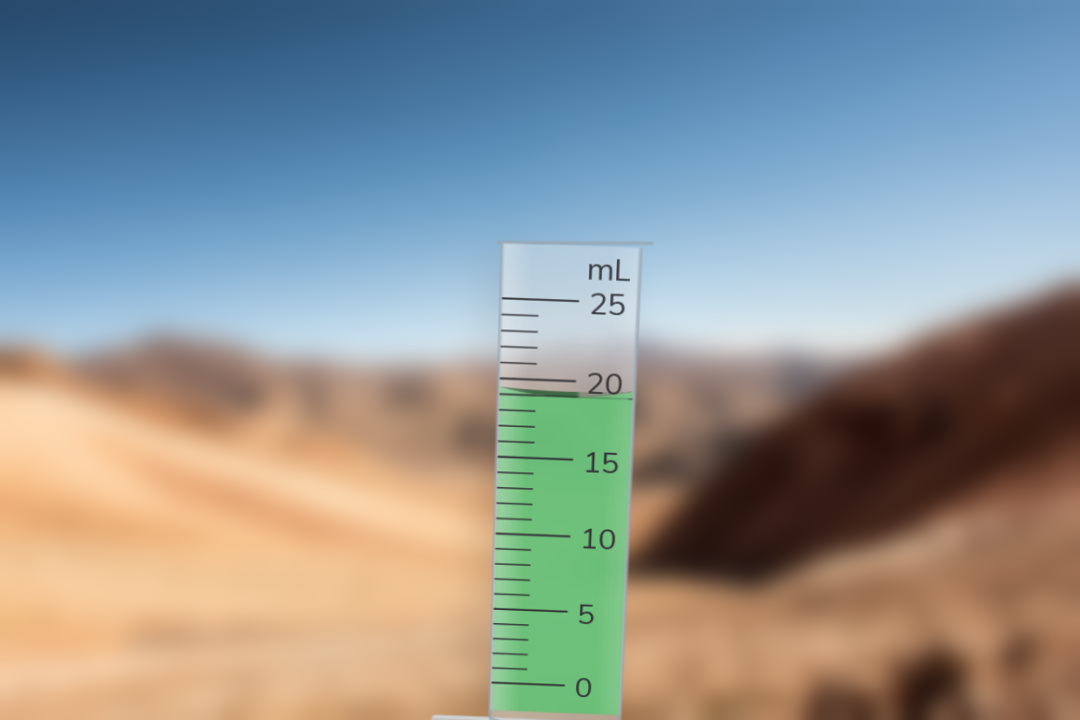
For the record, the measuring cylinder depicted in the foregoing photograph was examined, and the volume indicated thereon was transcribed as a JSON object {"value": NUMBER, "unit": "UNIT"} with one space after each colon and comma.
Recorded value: {"value": 19, "unit": "mL"}
